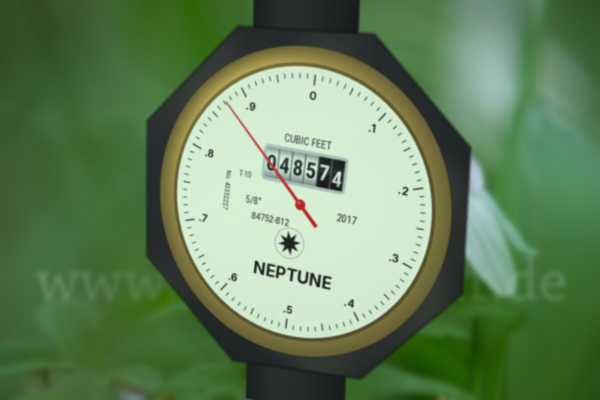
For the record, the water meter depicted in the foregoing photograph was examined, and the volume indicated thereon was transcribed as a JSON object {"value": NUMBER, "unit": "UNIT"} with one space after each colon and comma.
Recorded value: {"value": 48573.87, "unit": "ft³"}
